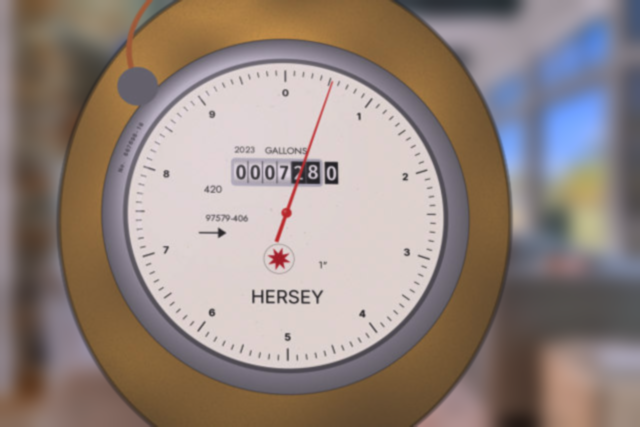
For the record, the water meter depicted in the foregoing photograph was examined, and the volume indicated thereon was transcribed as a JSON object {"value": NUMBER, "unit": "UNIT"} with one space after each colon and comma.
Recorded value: {"value": 7280.5, "unit": "gal"}
